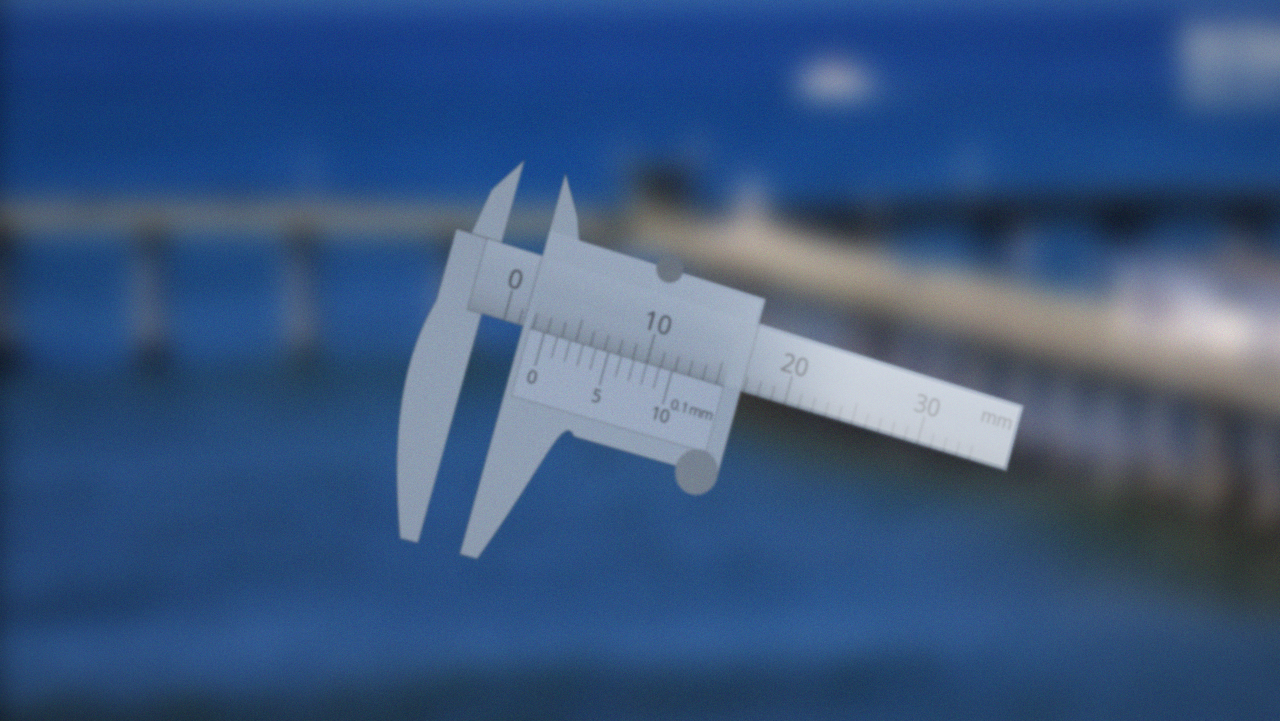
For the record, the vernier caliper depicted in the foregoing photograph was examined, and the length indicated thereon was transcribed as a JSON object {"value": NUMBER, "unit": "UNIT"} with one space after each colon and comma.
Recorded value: {"value": 2.8, "unit": "mm"}
